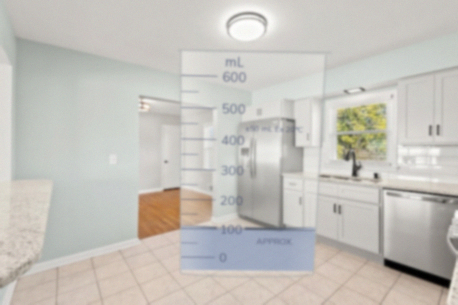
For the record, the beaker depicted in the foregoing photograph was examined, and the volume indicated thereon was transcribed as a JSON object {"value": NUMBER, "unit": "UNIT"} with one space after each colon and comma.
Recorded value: {"value": 100, "unit": "mL"}
